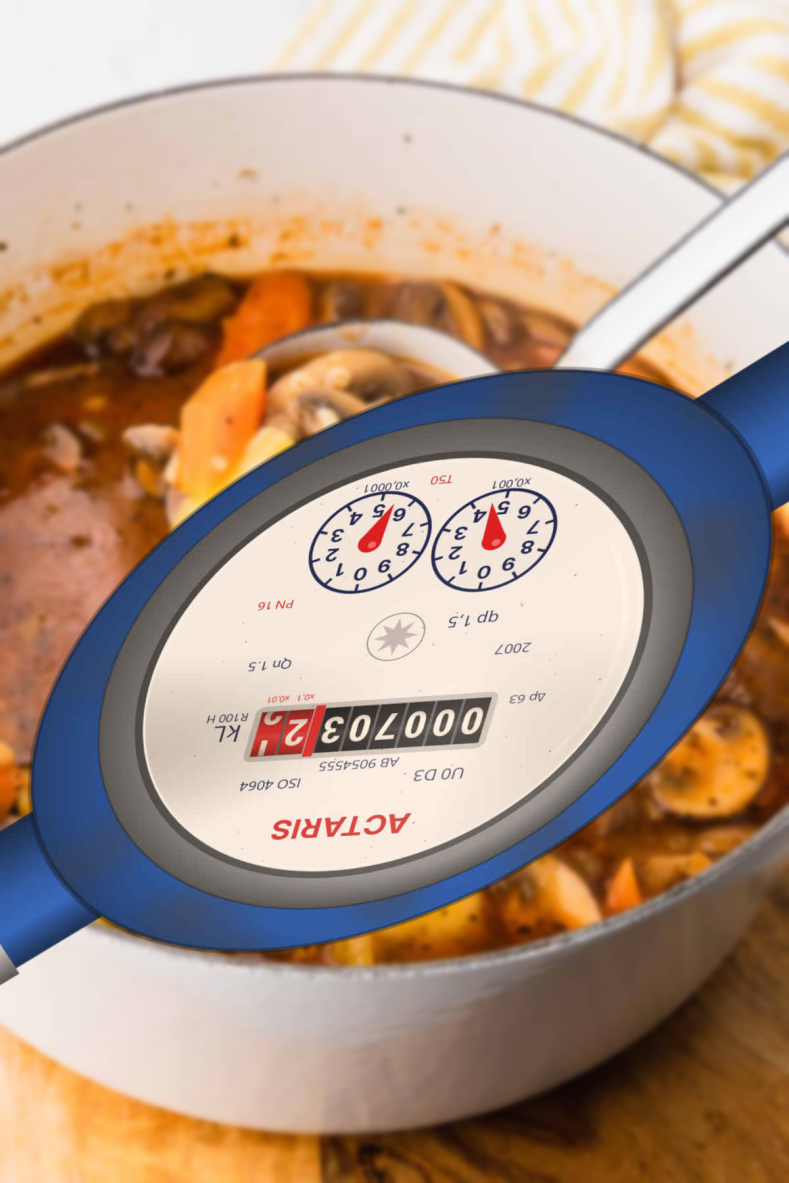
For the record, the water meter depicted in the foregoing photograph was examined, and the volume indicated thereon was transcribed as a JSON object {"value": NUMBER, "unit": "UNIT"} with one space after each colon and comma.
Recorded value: {"value": 703.2145, "unit": "kL"}
